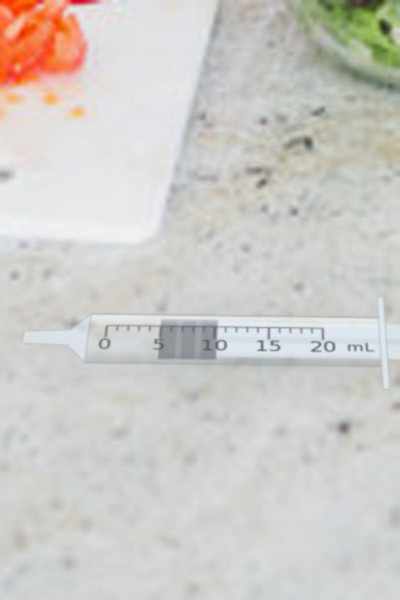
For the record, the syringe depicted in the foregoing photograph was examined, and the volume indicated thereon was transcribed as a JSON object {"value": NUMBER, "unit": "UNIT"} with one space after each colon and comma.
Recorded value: {"value": 5, "unit": "mL"}
